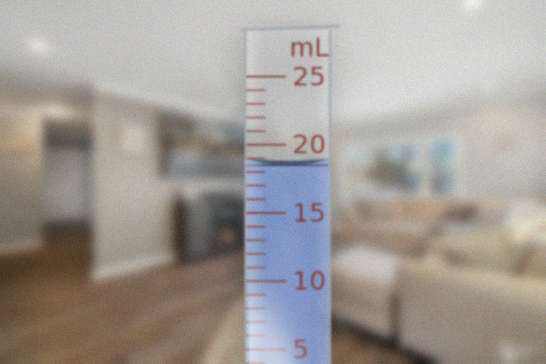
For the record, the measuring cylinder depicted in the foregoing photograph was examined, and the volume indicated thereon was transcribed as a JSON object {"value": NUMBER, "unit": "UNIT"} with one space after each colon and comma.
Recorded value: {"value": 18.5, "unit": "mL"}
